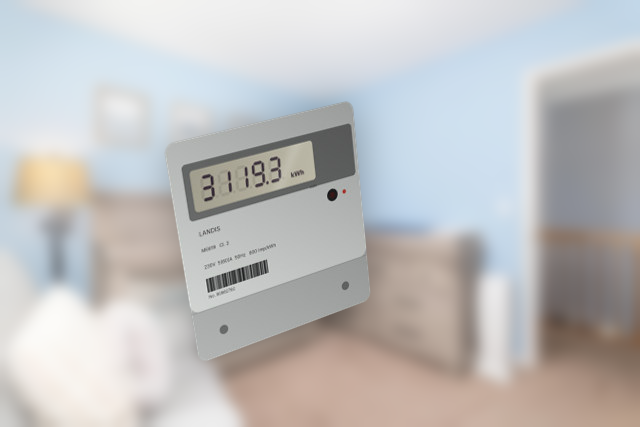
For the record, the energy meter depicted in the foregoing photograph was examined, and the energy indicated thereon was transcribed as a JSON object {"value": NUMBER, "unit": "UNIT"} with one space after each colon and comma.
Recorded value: {"value": 3119.3, "unit": "kWh"}
